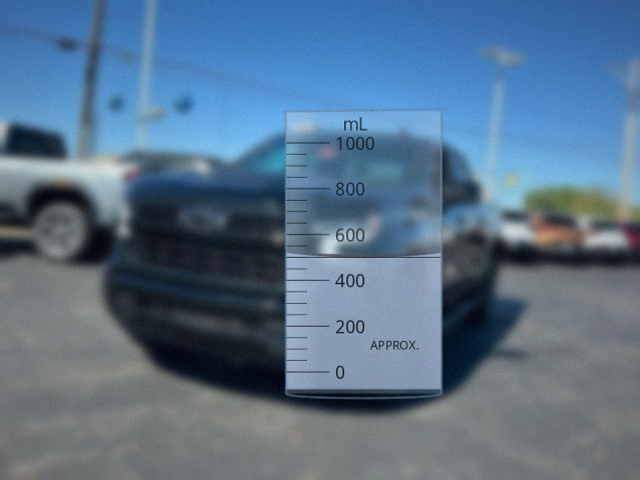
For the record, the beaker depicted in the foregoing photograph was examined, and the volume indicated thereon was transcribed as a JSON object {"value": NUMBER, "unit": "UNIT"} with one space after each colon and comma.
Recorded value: {"value": 500, "unit": "mL"}
